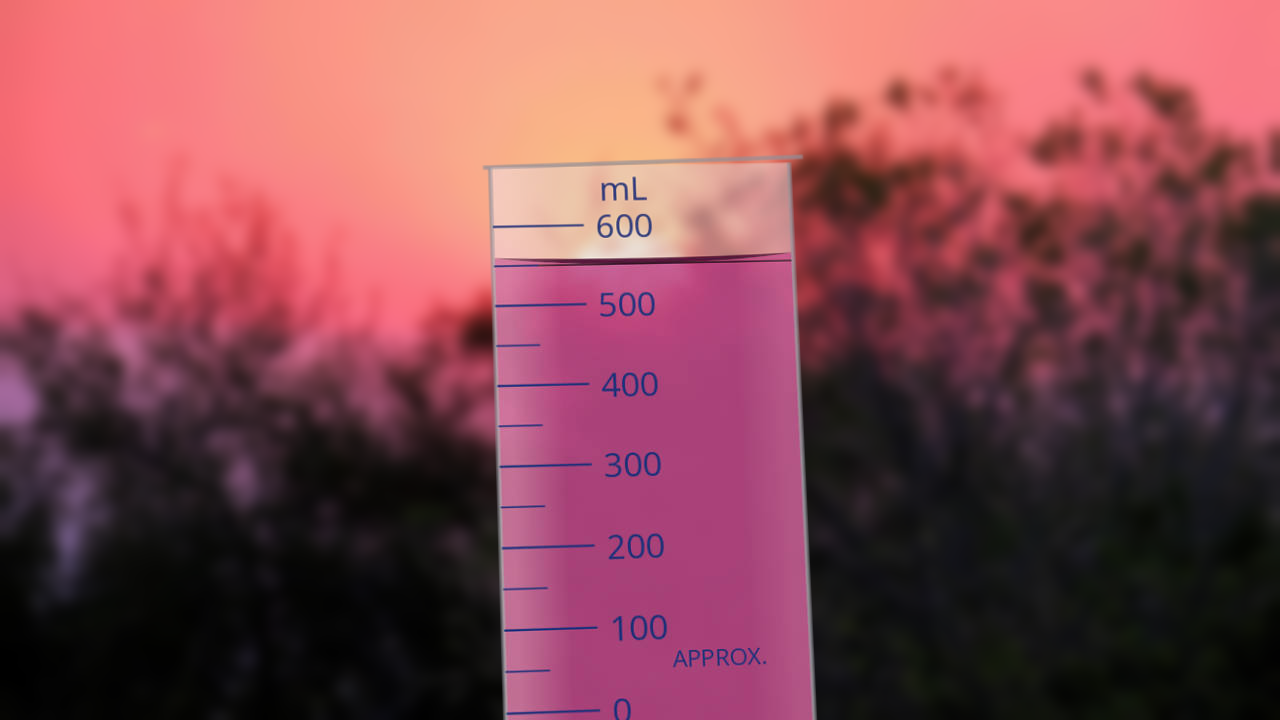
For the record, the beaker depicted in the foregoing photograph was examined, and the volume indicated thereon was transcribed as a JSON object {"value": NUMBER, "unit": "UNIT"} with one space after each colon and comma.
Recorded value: {"value": 550, "unit": "mL"}
